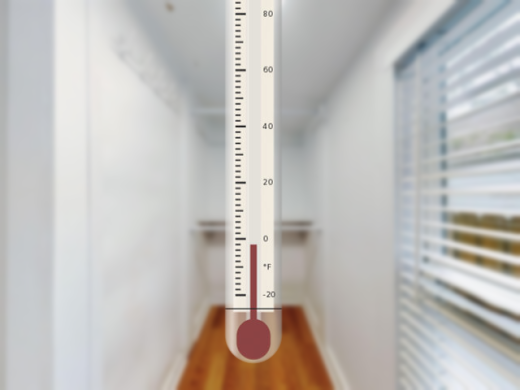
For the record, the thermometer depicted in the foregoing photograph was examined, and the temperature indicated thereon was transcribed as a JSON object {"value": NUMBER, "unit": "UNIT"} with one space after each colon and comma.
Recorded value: {"value": -2, "unit": "°F"}
